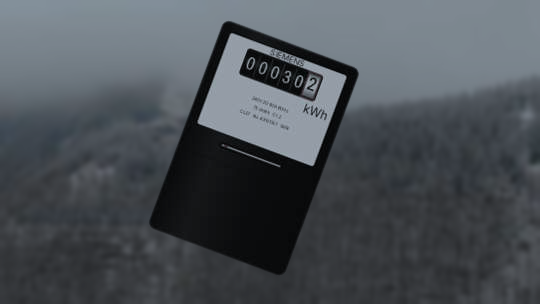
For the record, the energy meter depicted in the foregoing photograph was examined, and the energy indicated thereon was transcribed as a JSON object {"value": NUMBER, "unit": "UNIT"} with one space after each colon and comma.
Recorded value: {"value": 30.2, "unit": "kWh"}
